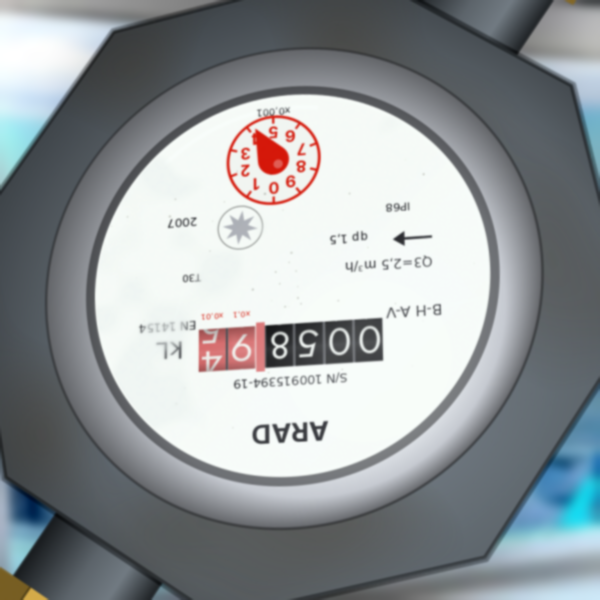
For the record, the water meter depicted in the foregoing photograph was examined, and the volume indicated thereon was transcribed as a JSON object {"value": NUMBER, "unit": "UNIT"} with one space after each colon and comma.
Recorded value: {"value": 58.944, "unit": "kL"}
